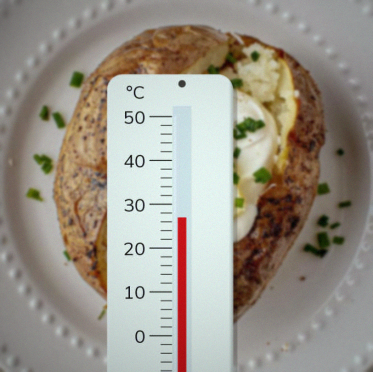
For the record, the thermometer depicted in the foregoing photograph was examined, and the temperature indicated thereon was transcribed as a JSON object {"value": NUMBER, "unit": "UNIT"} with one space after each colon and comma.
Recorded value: {"value": 27, "unit": "°C"}
